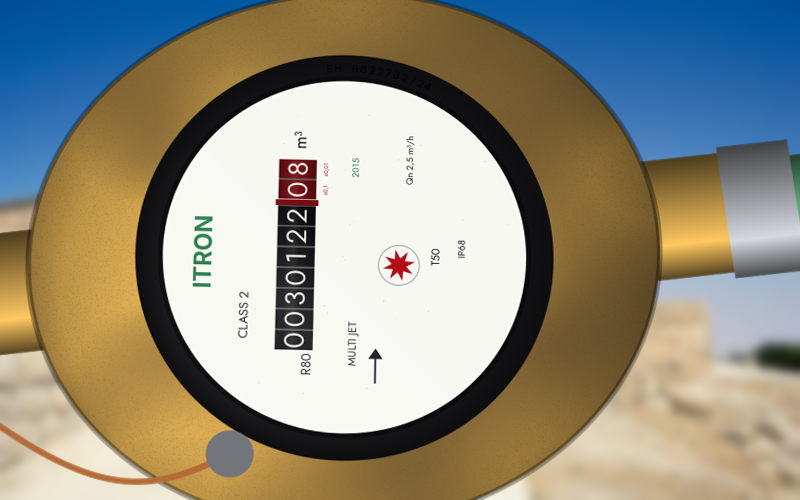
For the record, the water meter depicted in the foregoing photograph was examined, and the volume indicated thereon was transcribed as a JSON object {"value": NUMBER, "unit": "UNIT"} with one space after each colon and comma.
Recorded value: {"value": 30122.08, "unit": "m³"}
